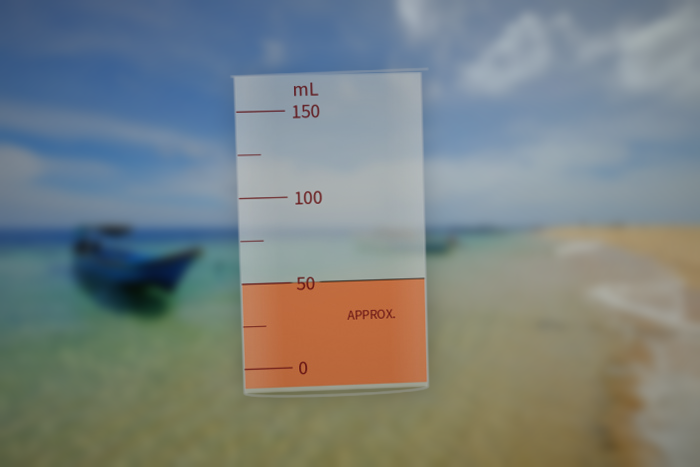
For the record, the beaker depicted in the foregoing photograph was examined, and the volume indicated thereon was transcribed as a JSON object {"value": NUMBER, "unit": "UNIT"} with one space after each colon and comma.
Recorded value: {"value": 50, "unit": "mL"}
